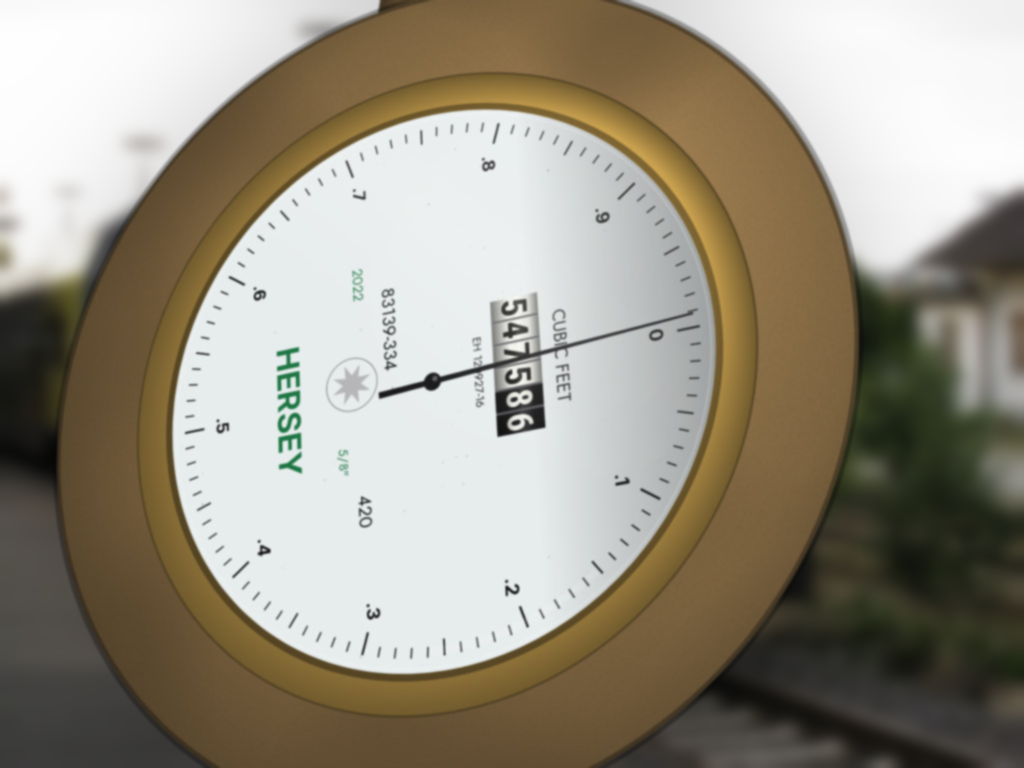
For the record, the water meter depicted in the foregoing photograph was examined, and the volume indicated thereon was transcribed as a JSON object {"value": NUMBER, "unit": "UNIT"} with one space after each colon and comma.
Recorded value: {"value": 547585.99, "unit": "ft³"}
